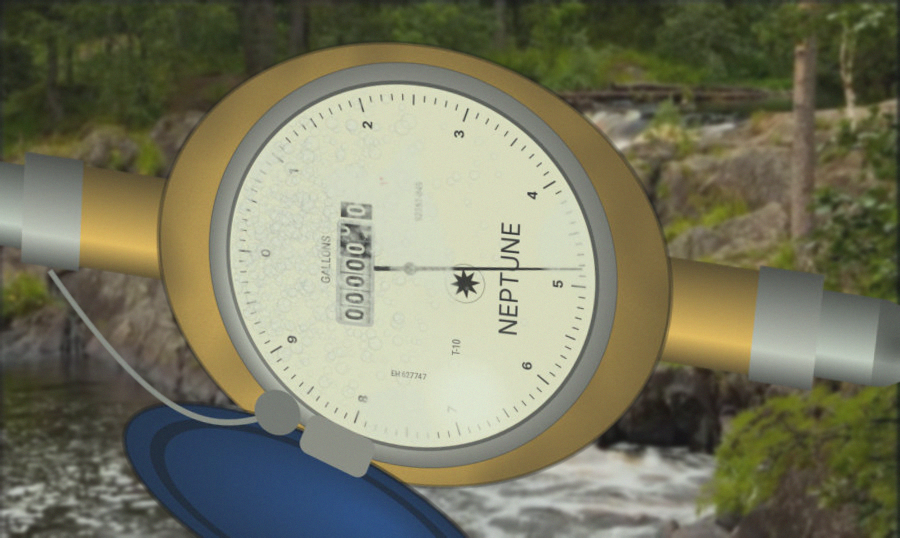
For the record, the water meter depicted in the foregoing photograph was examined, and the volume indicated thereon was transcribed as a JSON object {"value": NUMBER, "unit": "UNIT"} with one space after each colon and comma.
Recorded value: {"value": 4.8, "unit": "gal"}
